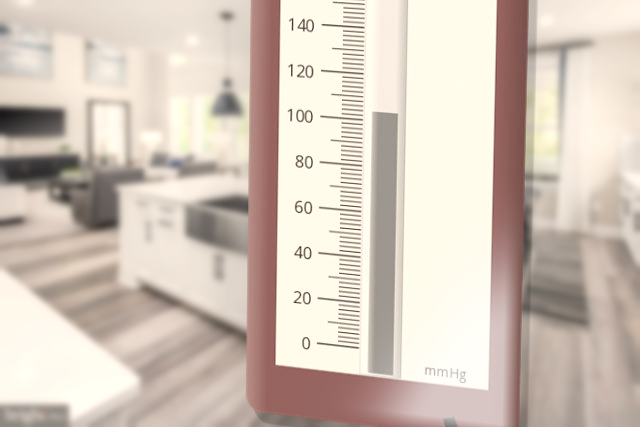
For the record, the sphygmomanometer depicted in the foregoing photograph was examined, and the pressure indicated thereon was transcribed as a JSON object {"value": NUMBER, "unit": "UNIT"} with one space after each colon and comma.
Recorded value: {"value": 104, "unit": "mmHg"}
